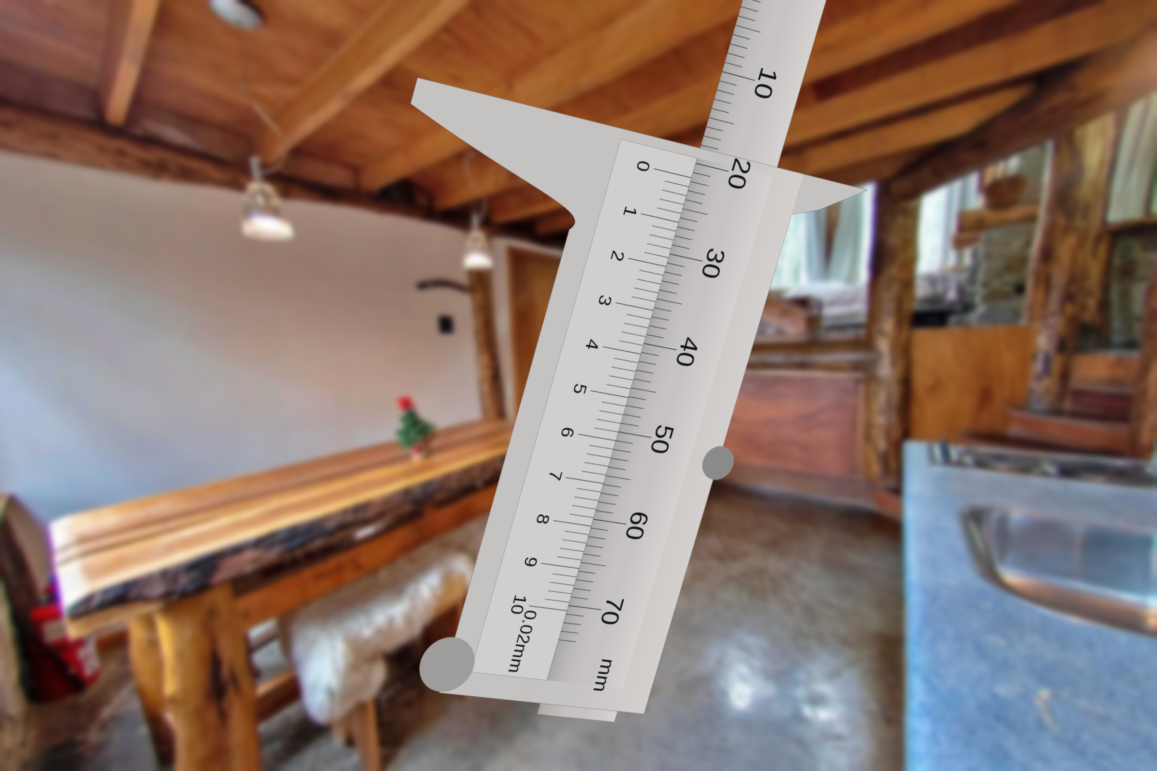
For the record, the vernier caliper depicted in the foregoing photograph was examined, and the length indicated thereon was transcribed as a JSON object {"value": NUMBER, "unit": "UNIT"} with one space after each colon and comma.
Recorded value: {"value": 21.6, "unit": "mm"}
